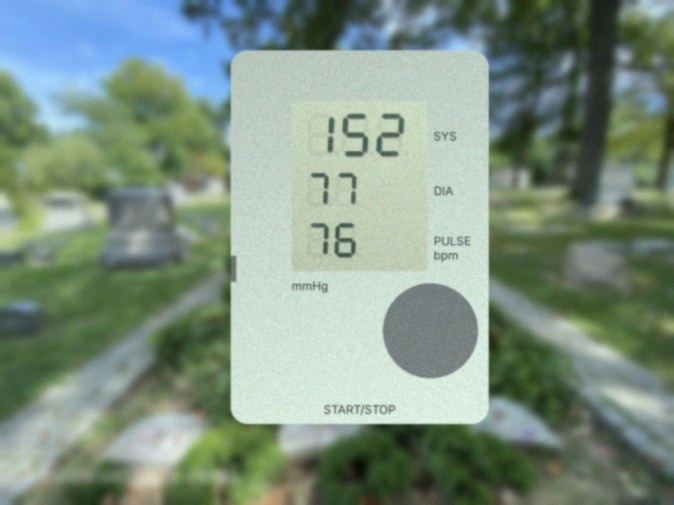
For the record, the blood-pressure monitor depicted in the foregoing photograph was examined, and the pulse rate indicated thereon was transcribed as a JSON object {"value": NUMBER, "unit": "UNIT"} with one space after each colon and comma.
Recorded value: {"value": 76, "unit": "bpm"}
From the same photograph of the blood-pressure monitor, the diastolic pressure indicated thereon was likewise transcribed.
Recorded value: {"value": 77, "unit": "mmHg"}
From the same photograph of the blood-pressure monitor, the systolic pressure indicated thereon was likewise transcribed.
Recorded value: {"value": 152, "unit": "mmHg"}
